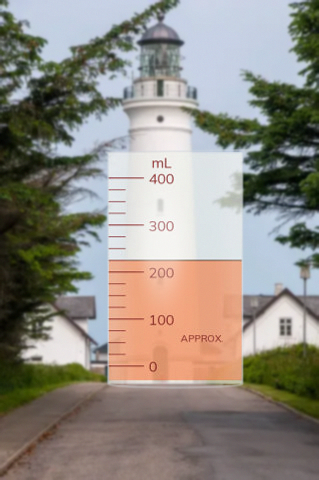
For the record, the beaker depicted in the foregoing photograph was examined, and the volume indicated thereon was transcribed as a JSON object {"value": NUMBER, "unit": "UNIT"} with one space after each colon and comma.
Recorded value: {"value": 225, "unit": "mL"}
